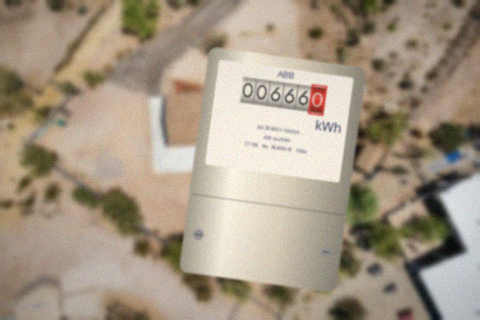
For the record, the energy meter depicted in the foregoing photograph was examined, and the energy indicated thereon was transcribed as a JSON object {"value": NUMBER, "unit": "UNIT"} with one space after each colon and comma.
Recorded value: {"value": 666.0, "unit": "kWh"}
